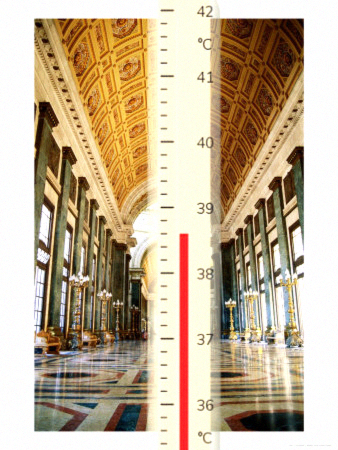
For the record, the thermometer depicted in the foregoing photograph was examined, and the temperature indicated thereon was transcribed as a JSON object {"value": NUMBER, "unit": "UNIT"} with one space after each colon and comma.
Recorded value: {"value": 38.6, "unit": "°C"}
